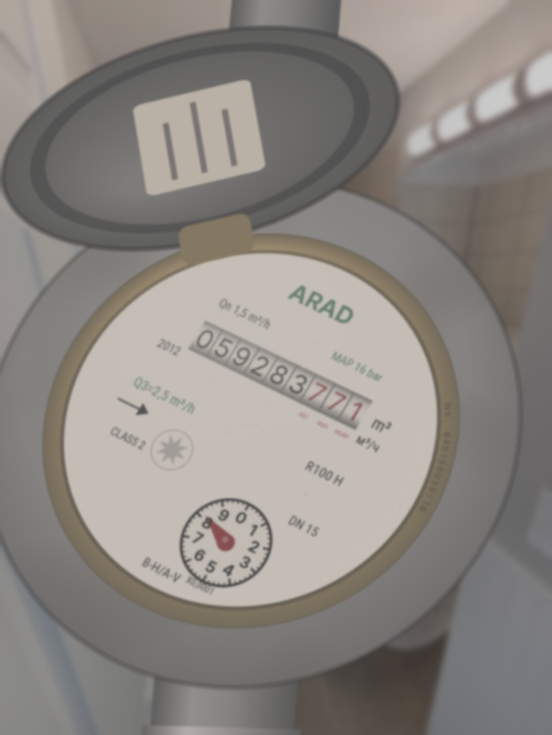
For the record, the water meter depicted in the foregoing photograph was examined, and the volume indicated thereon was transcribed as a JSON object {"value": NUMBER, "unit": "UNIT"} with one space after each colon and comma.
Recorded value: {"value": 59283.7718, "unit": "m³"}
